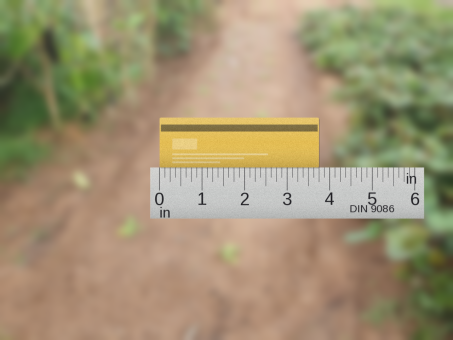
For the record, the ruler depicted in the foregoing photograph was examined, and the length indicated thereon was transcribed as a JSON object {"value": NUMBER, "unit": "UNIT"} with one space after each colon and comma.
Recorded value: {"value": 3.75, "unit": "in"}
